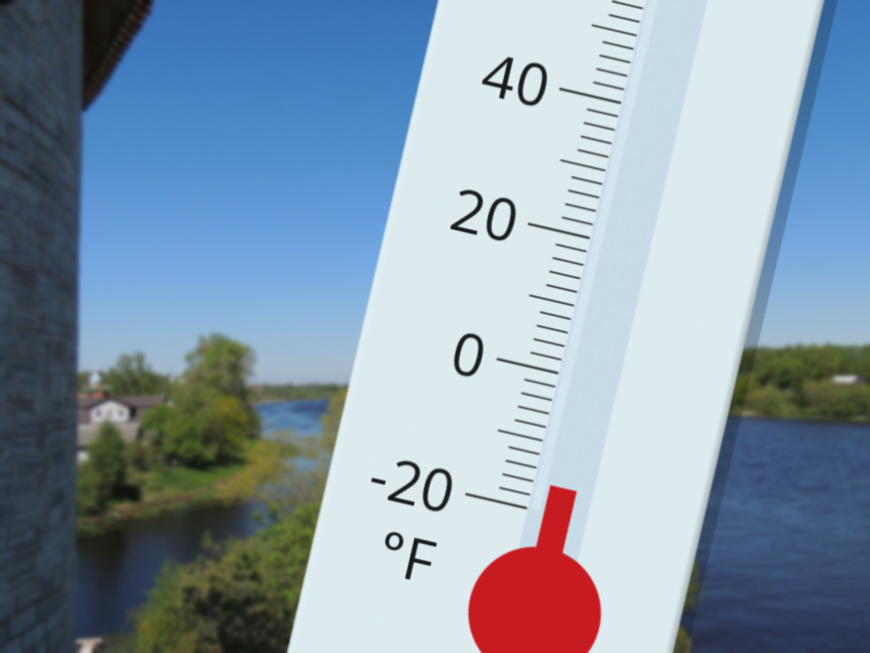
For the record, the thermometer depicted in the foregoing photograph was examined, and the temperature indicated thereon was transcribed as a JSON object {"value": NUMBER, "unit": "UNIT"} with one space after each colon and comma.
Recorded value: {"value": -16, "unit": "°F"}
